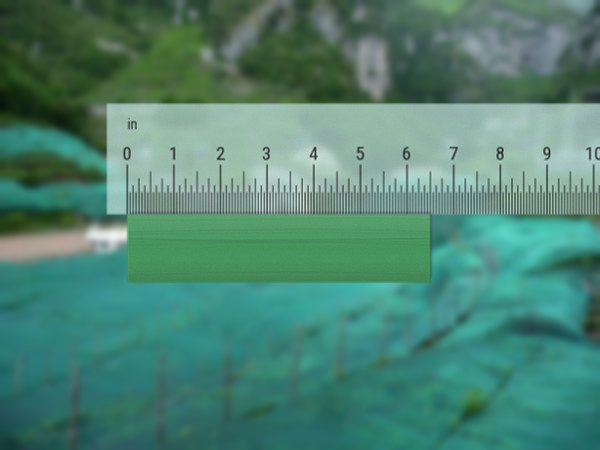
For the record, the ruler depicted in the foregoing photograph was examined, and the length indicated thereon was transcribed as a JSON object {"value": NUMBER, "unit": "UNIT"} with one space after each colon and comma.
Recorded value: {"value": 6.5, "unit": "in"}
